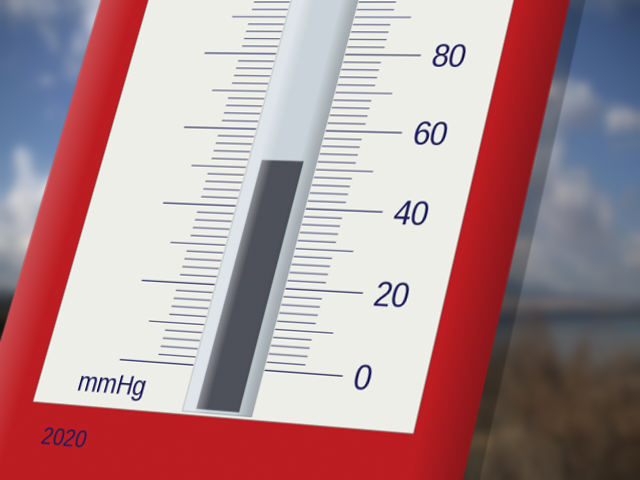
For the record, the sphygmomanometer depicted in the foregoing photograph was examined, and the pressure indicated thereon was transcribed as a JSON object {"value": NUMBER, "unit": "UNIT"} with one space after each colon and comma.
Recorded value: {"value": 52, "unit": "mmHg"}
